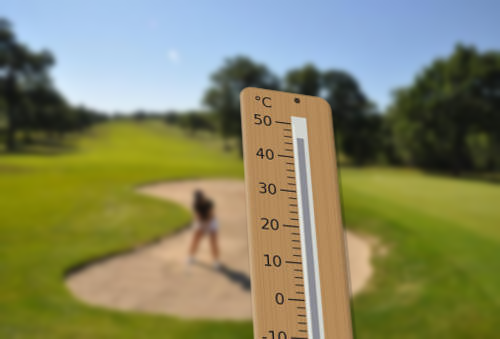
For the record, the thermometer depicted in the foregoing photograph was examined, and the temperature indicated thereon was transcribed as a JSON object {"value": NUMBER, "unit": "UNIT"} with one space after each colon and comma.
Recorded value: {"value": 46, "unit": "°C"}
